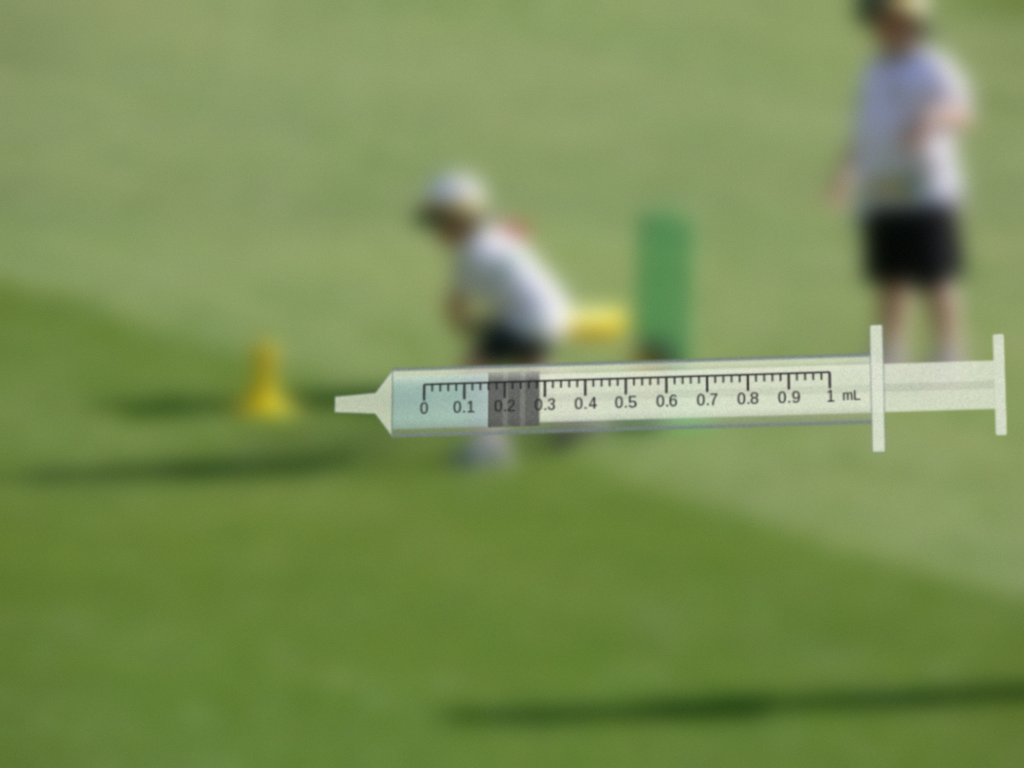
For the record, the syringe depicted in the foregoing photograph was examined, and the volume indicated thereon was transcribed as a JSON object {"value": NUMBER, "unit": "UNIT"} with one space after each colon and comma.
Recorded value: {"value": 0.16, "unit": "mL"}
